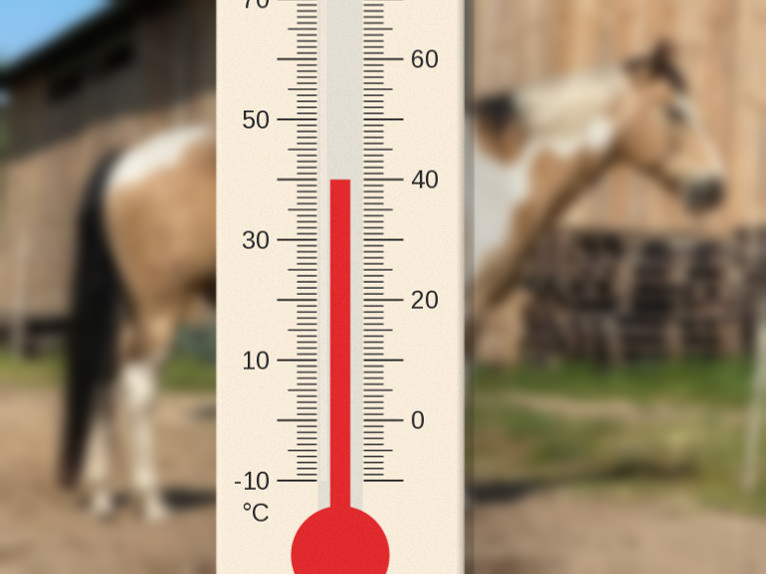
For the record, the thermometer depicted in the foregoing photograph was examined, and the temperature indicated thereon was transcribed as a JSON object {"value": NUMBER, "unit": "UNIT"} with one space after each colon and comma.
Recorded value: {"value": 40, "unit": "°C"}
